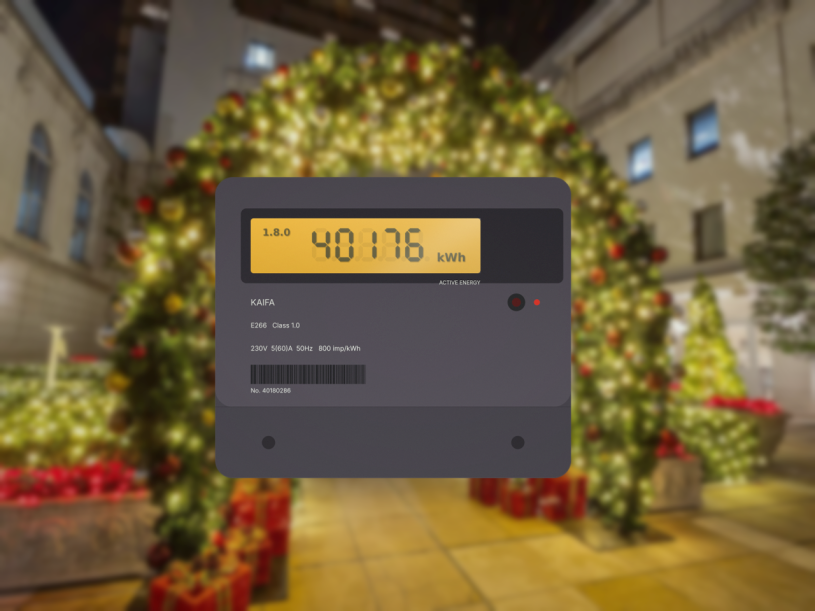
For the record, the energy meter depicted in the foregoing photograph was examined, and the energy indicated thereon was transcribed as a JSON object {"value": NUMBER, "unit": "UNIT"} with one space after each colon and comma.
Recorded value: {"value": 40176, "unit": "kWh"}
